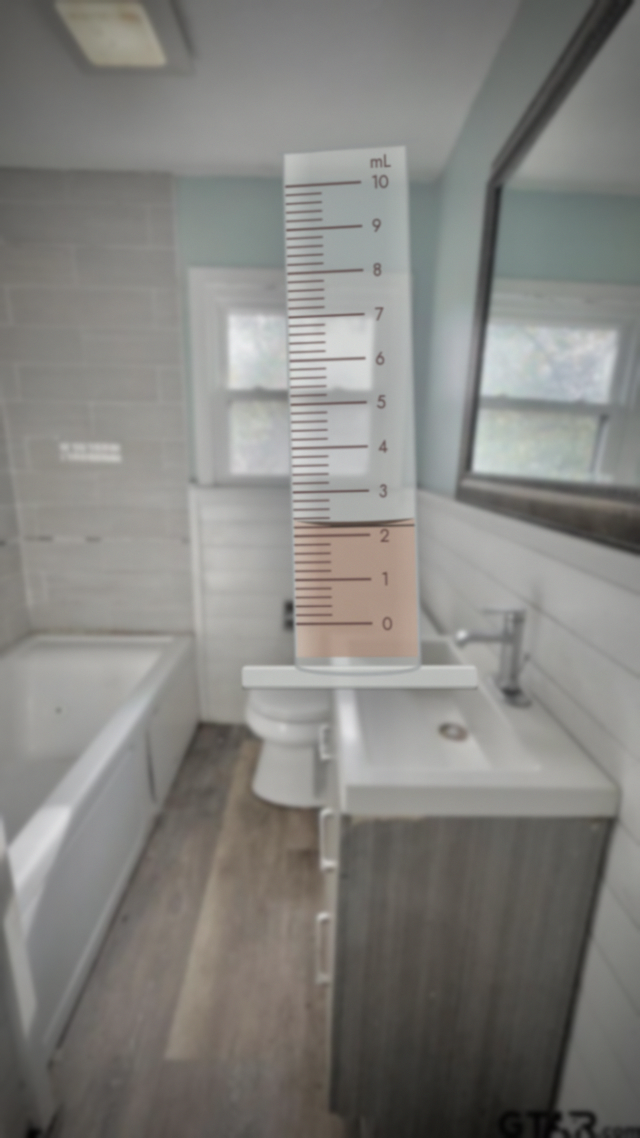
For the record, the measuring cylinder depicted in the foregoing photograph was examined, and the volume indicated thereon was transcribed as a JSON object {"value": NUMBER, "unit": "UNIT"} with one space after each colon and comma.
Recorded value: {"value": 2.2, "unit": "mL"}
